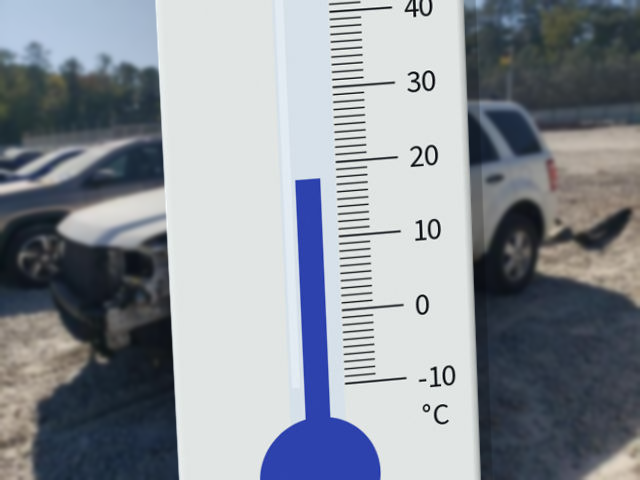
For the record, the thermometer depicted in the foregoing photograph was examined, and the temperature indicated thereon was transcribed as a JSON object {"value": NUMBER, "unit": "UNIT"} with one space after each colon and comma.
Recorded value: {"value": 18, "unit": "°C"}
